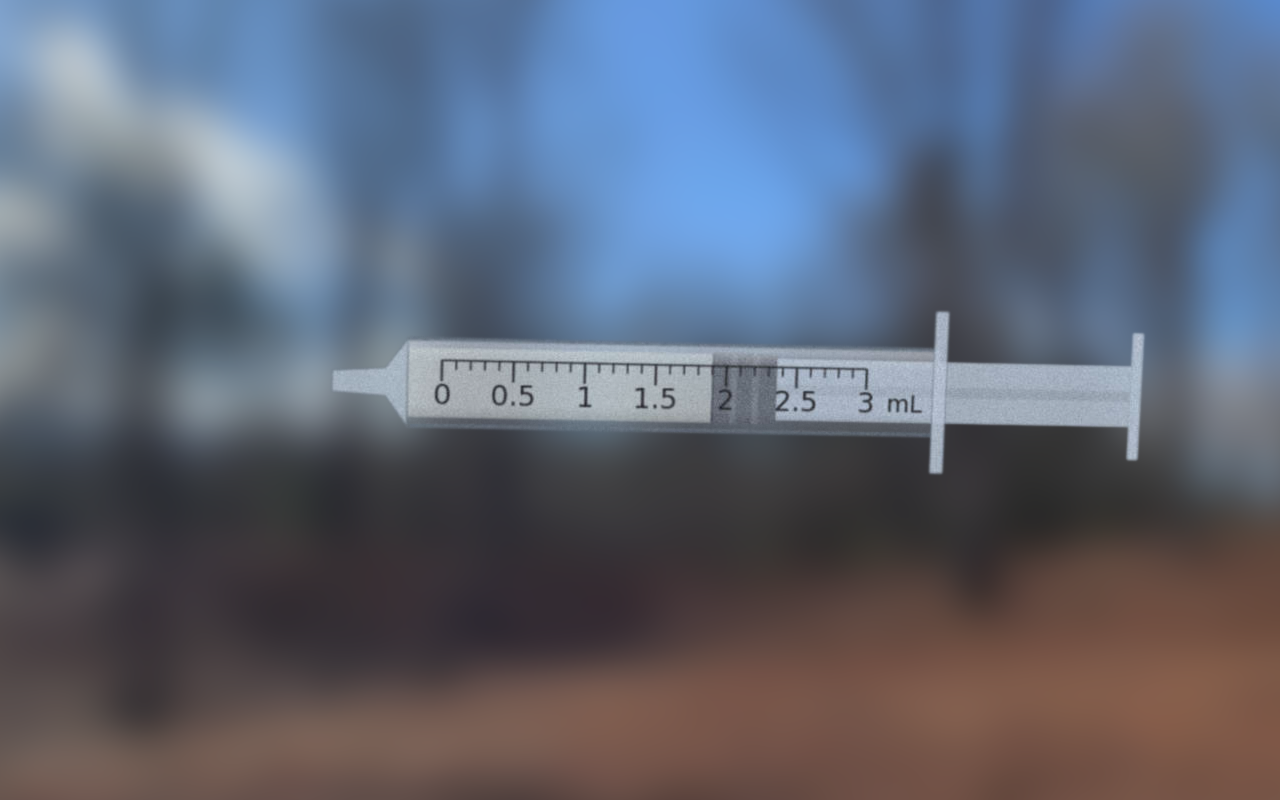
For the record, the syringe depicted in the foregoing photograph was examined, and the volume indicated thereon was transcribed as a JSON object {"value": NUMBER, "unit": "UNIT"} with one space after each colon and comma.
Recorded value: {"value": 1.9, "unit": "mL"}
